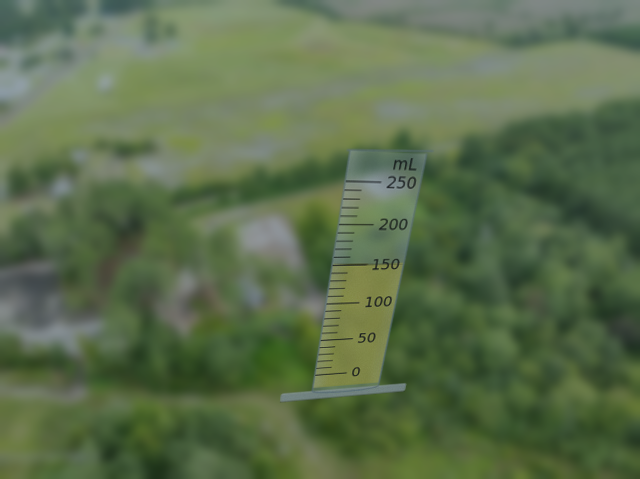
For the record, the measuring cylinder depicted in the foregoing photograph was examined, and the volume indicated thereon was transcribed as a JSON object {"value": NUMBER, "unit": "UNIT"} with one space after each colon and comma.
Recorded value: {"value": 150, "unit": "mL"}
